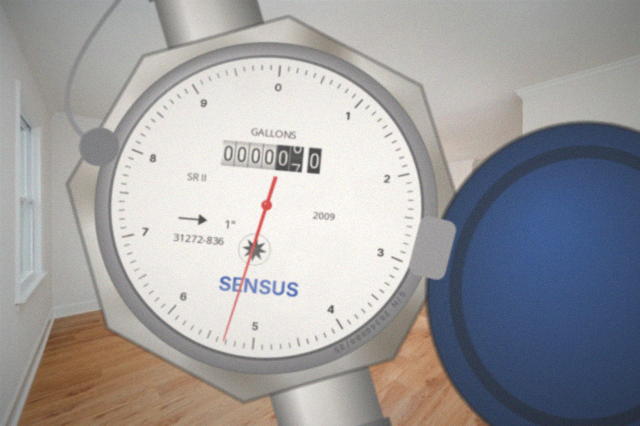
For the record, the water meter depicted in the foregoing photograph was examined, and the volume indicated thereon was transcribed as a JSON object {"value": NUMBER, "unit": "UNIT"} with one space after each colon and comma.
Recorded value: {"value": 65.3, "unit": "gal"}
